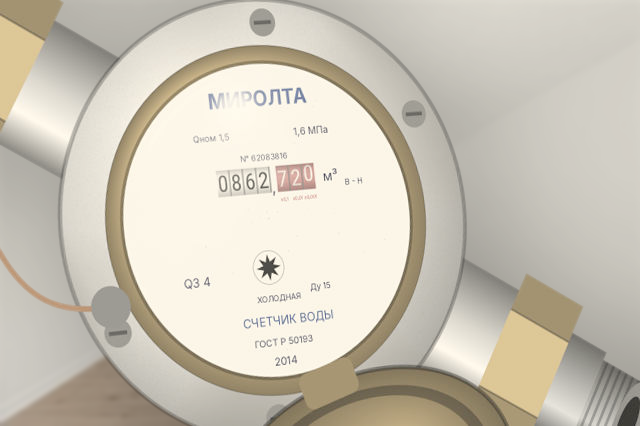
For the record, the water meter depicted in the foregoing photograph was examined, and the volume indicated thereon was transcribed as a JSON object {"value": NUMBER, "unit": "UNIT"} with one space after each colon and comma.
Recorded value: {"value": 862.720, "unit": "m³"}
